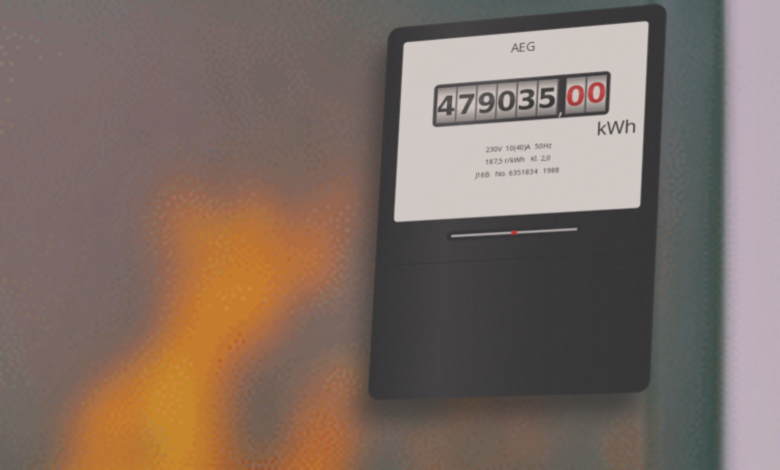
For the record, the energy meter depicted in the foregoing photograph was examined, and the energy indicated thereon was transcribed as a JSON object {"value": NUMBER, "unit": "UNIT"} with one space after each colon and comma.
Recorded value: {"value": 479035.00, "unit": "kWh"}
